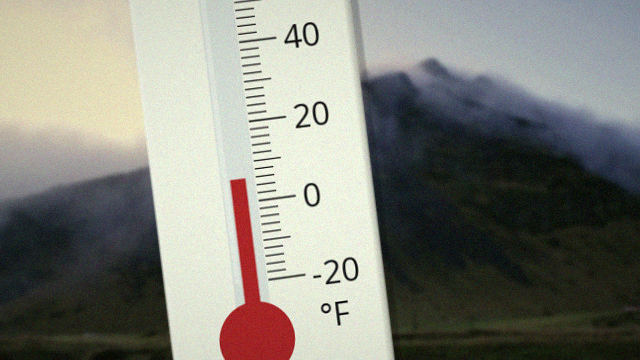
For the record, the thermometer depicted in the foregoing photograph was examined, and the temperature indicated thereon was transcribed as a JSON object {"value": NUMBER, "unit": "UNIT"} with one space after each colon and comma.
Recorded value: {"value": 6, "unit": "°F"}
